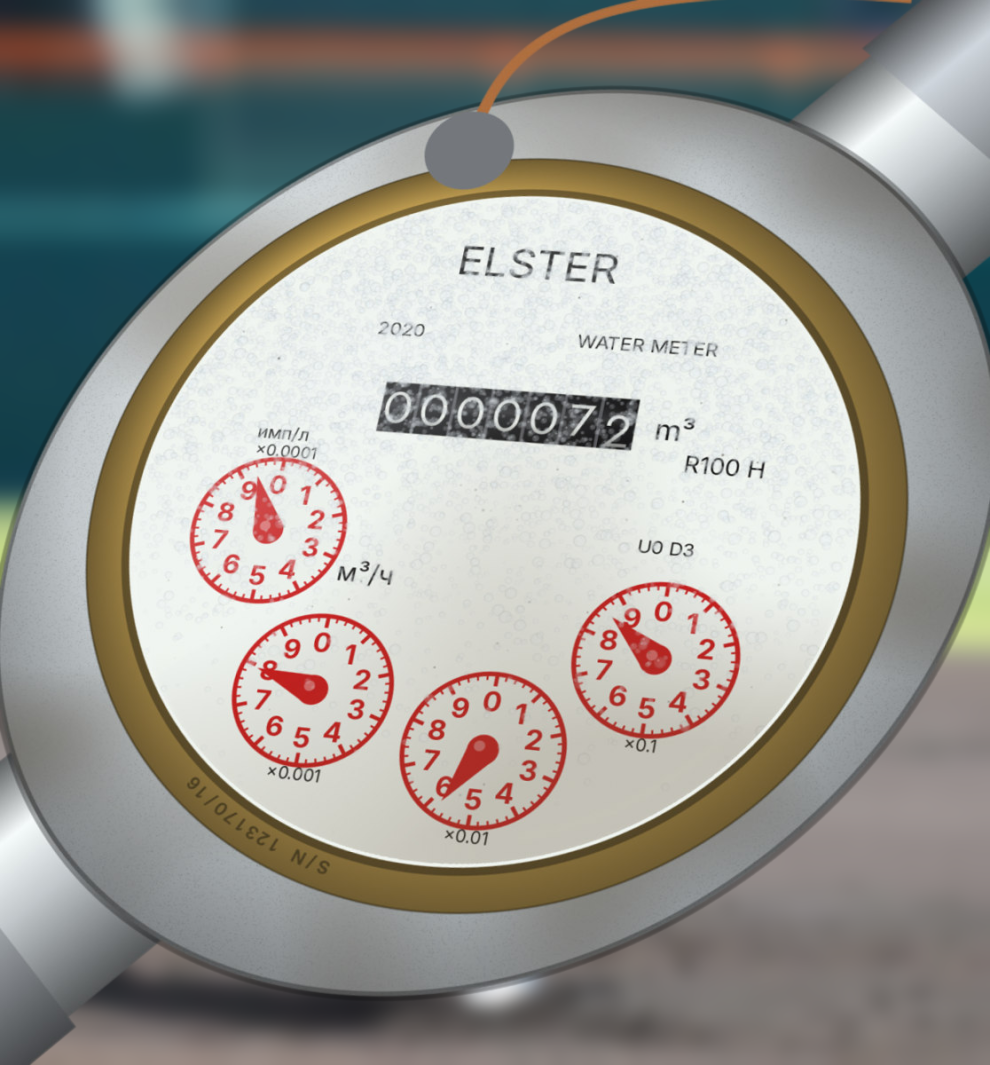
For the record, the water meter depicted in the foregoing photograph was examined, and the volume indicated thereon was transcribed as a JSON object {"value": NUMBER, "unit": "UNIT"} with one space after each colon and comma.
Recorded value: {"value": 71.8579, "unit": "m³"}
